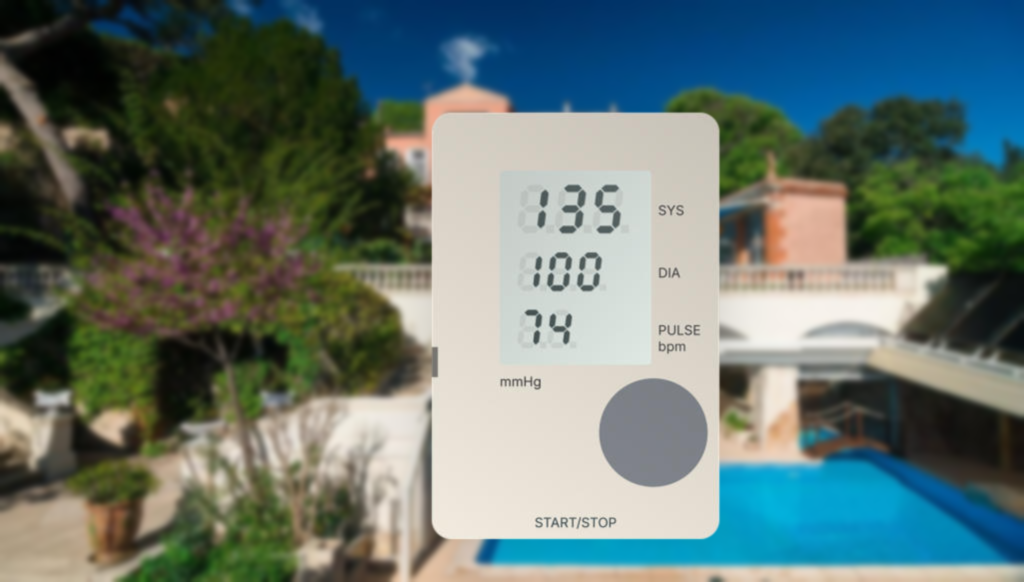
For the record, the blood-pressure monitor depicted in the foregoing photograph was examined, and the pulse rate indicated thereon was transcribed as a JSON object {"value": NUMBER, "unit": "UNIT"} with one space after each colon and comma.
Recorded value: {"value": 74, "unit": "bpm"}
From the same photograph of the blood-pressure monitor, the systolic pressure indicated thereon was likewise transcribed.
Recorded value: {"value": 135, "unit": "mmHg"}
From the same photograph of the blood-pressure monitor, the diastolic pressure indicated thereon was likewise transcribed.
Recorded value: {"value": 100, "unit": "mmHg"}
